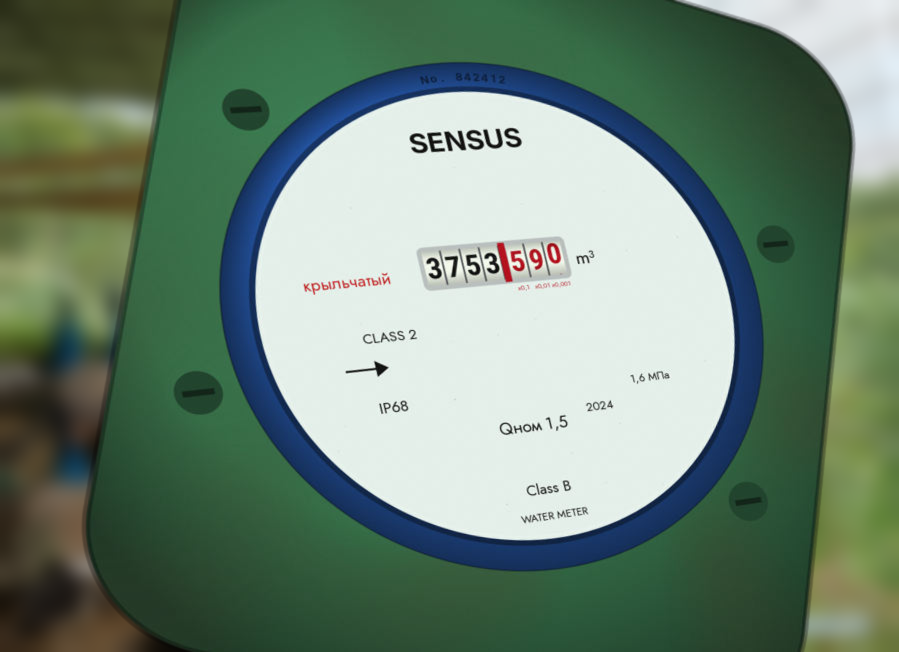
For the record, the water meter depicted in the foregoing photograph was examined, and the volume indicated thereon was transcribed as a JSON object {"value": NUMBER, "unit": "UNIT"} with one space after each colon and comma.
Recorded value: {"value": 3753.590, "unit": "m³"}
